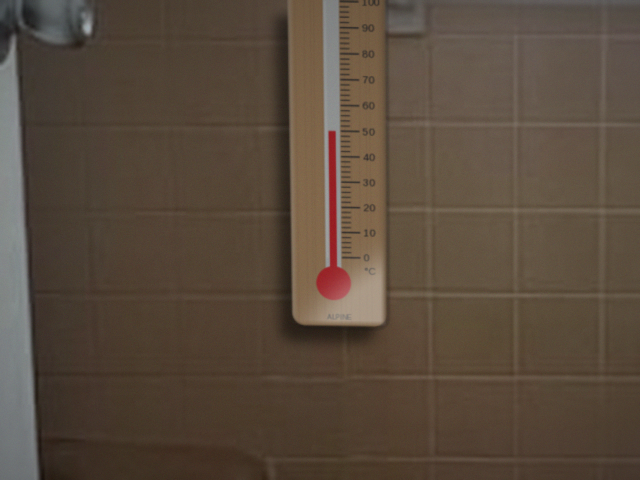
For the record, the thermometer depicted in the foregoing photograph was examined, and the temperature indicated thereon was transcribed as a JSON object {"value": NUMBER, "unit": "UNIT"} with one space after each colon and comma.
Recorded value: {"value": 50, "unit": "°C"}
